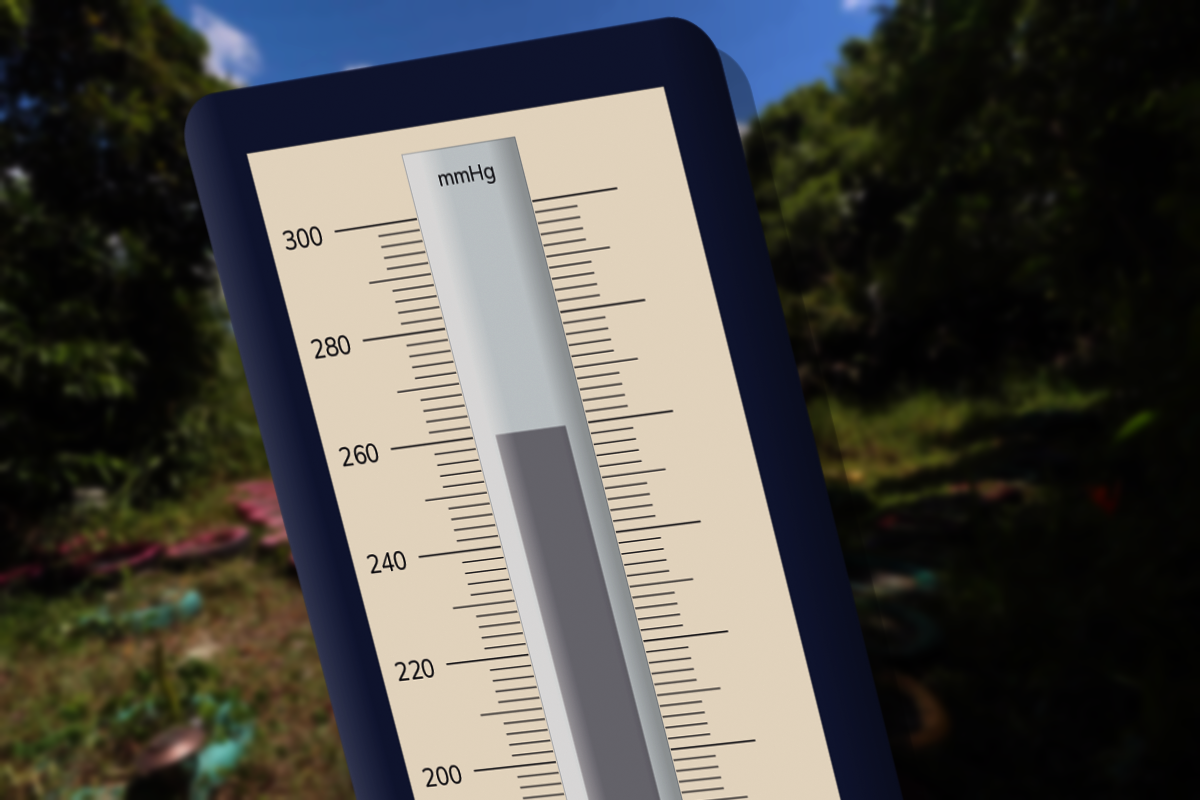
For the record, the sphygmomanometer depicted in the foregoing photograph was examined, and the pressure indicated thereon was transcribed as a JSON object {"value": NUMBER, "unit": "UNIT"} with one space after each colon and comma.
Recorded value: {"value": 260, "unit": "mmHg"}
